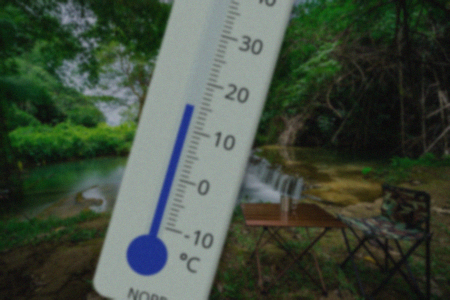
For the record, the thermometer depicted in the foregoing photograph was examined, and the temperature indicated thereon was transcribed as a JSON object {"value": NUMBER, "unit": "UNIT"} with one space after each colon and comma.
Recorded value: {"value": 15, "unit": "°C"}
